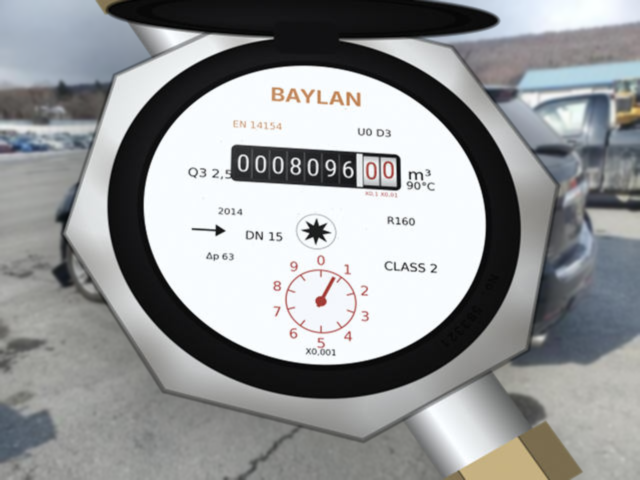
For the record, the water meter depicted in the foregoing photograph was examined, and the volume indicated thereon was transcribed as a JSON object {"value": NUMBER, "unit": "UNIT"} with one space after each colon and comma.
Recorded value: {"value": 8096.000, "unit": "m³"}
